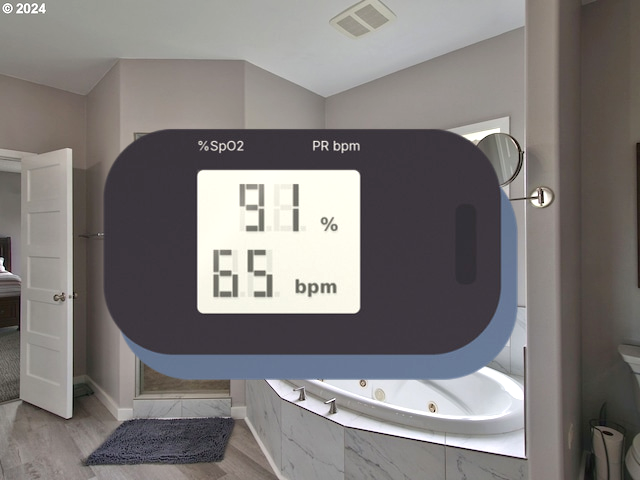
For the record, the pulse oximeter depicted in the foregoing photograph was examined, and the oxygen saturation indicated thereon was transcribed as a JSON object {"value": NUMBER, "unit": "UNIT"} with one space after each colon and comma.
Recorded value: {"value": 91, "unit": "%"}
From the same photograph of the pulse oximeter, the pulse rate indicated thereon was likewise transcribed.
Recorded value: {"value": 65, "unit": "bpm"}
